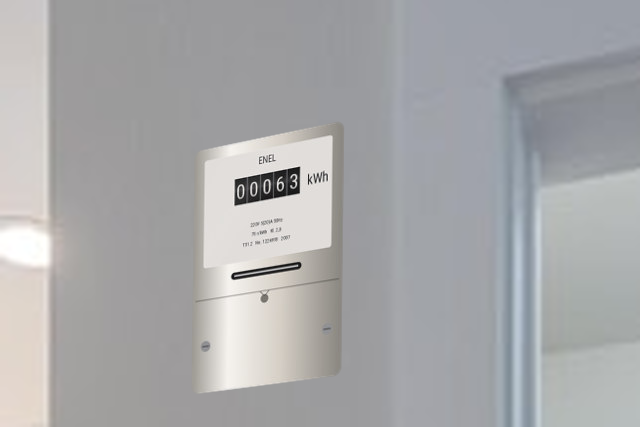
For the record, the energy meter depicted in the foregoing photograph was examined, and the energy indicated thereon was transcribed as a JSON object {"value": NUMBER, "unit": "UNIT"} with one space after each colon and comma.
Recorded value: {"value": 63, "unit": "kWh"}
